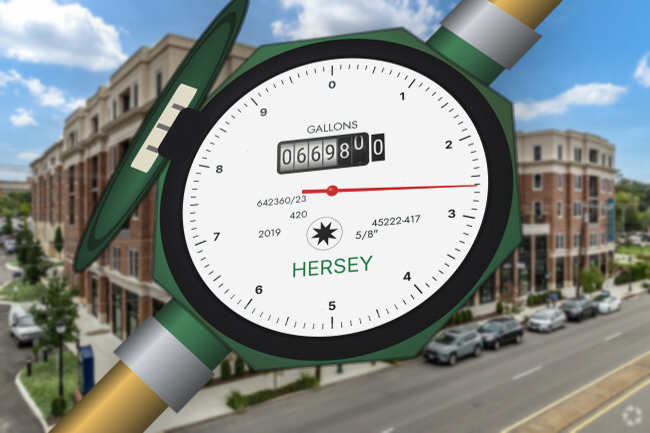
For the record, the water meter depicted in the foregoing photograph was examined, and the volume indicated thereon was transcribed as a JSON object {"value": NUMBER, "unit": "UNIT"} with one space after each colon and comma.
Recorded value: {"value": 669802.6, "unit": "gal"}
